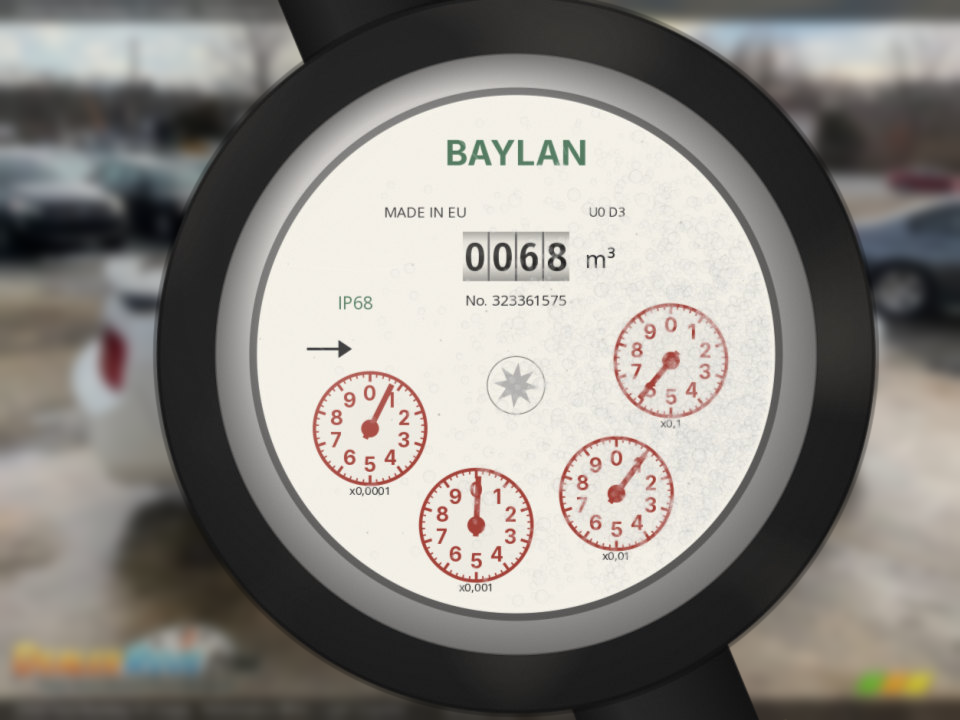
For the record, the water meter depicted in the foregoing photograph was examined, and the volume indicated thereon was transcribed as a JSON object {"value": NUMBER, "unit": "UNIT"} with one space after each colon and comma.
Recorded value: {"value": 68.6100, "unit": "m³"}
